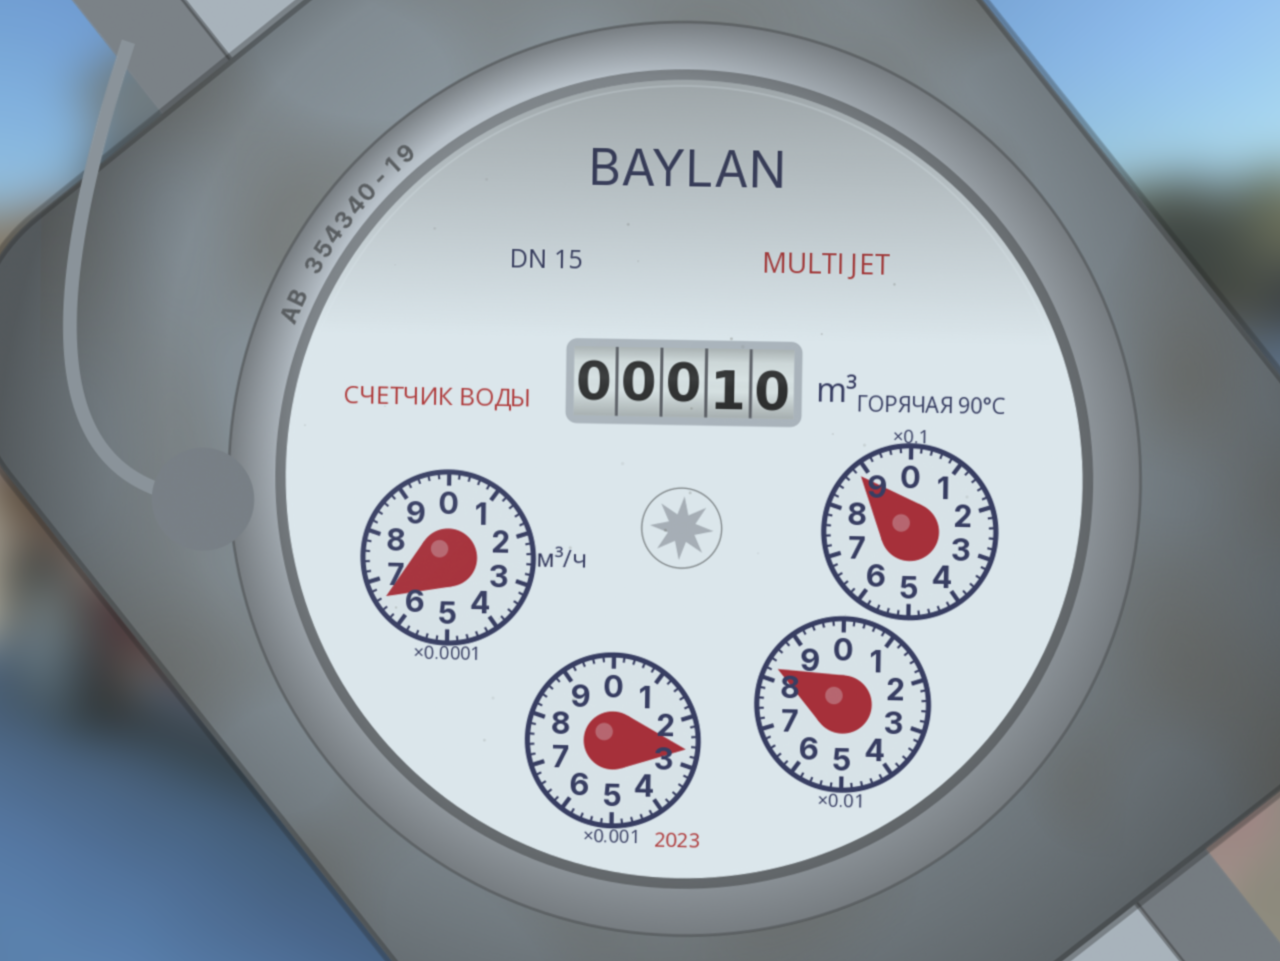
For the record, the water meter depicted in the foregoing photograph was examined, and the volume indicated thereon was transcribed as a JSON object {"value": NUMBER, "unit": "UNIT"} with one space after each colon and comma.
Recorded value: {"value": 9.8826, "unit": "m³"}
